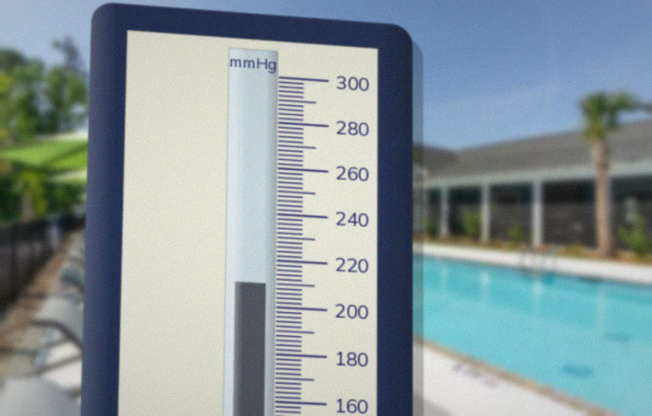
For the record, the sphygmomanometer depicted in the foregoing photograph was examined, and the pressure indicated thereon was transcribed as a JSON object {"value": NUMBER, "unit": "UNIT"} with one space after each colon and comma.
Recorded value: {"value": 210, "unit": "mmHg"}
